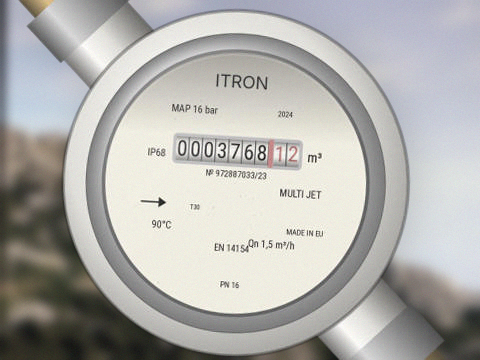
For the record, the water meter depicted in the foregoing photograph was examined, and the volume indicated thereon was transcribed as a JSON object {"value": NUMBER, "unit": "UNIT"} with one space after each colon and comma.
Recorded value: {"value": 3768.12, "unit": "m³"}
